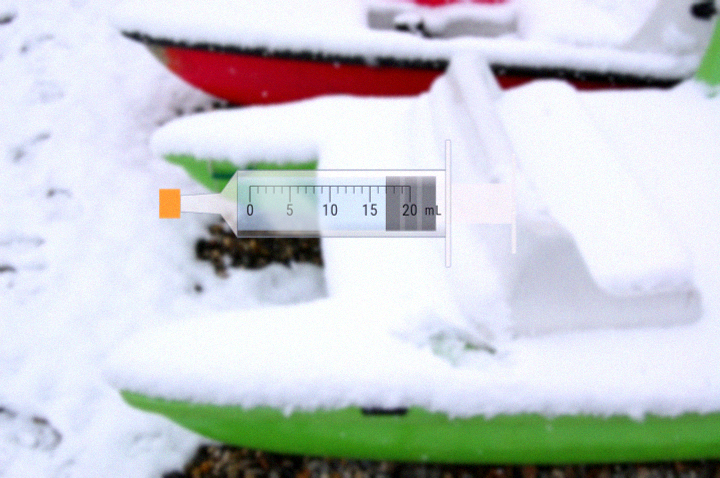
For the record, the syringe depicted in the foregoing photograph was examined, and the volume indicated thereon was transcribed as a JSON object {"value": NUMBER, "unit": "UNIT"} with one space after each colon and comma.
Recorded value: {"value": 17, "unit": "mL"}
